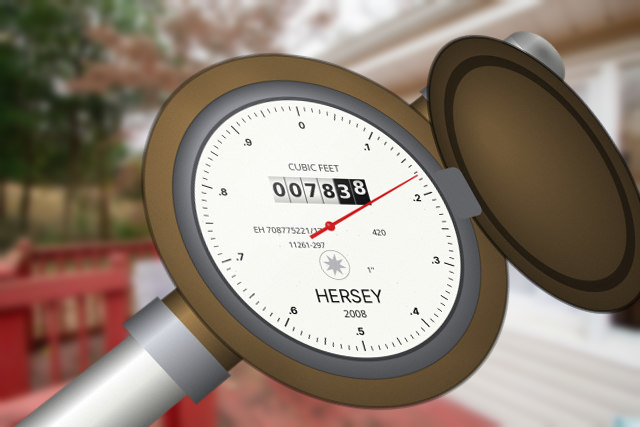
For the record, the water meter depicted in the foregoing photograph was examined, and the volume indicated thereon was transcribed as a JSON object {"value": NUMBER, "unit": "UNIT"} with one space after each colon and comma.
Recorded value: {"value": 7838.17, "unit": "ft³"}
